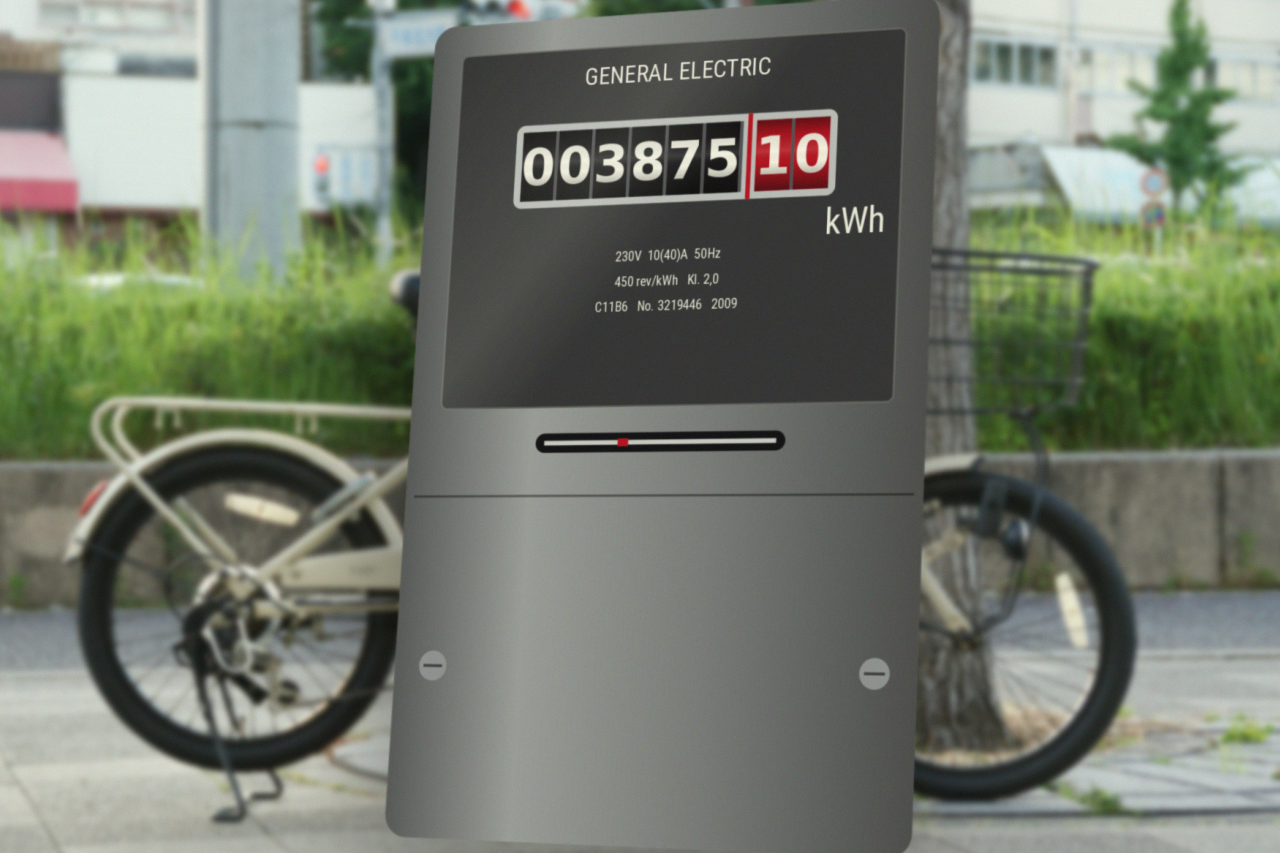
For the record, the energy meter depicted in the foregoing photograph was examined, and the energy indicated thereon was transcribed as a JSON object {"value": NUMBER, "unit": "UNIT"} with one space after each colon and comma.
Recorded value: {"value": 3875.10, "unit": "kWh"}
